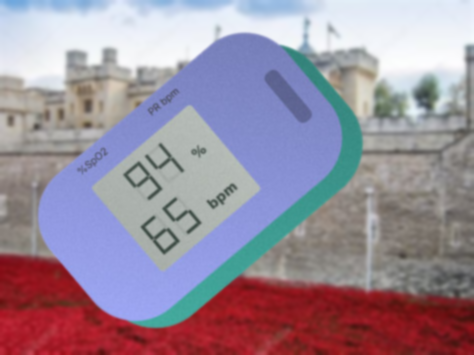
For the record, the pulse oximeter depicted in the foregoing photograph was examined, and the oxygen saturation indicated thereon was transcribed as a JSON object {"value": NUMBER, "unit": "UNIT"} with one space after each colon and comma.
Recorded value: {"value": 94, "unit": "%"}
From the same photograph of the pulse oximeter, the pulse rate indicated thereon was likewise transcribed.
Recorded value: {"value": 65, "unit": "bpm"}
